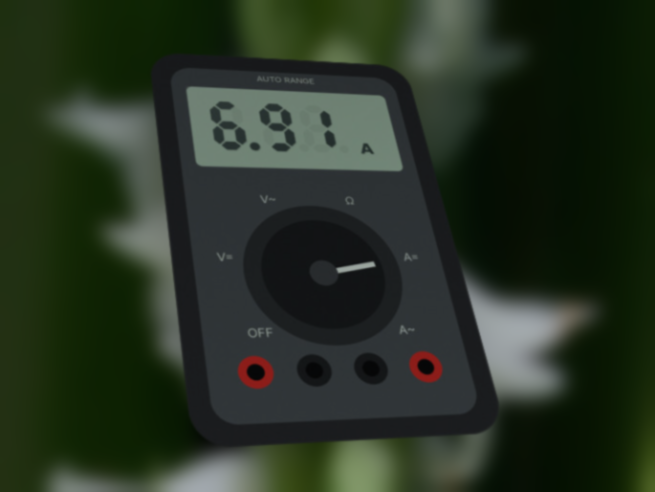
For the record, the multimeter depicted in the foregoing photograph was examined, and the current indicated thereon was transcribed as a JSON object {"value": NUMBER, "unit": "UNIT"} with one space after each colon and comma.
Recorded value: {"value": 6.91, "unit": "A"}
